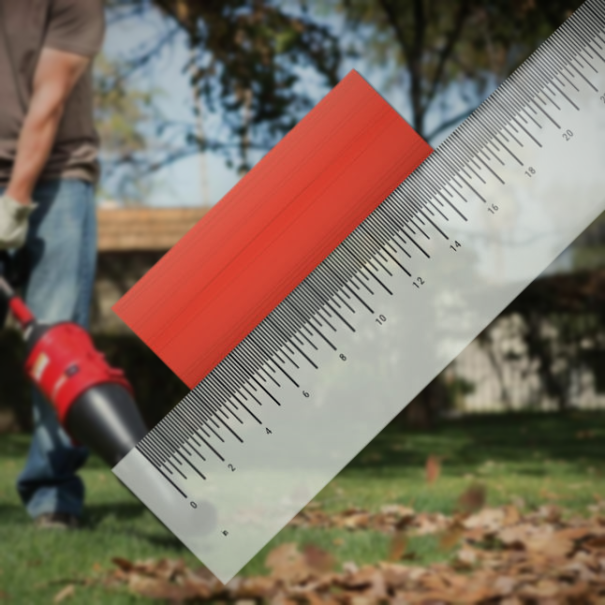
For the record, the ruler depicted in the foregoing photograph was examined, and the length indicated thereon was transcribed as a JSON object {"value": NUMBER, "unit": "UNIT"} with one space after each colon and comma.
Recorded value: {"value": 13, "unit": "in"}
